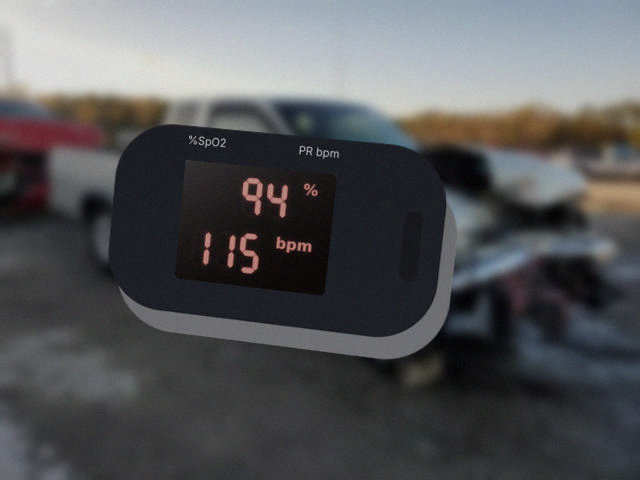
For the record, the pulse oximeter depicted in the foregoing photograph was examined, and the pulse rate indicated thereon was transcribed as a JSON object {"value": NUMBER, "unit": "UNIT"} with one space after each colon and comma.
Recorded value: {"value": 115, "unit": "bpm"}
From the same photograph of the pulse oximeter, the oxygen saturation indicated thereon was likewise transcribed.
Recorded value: {"value": 94, "unit": "%"}
